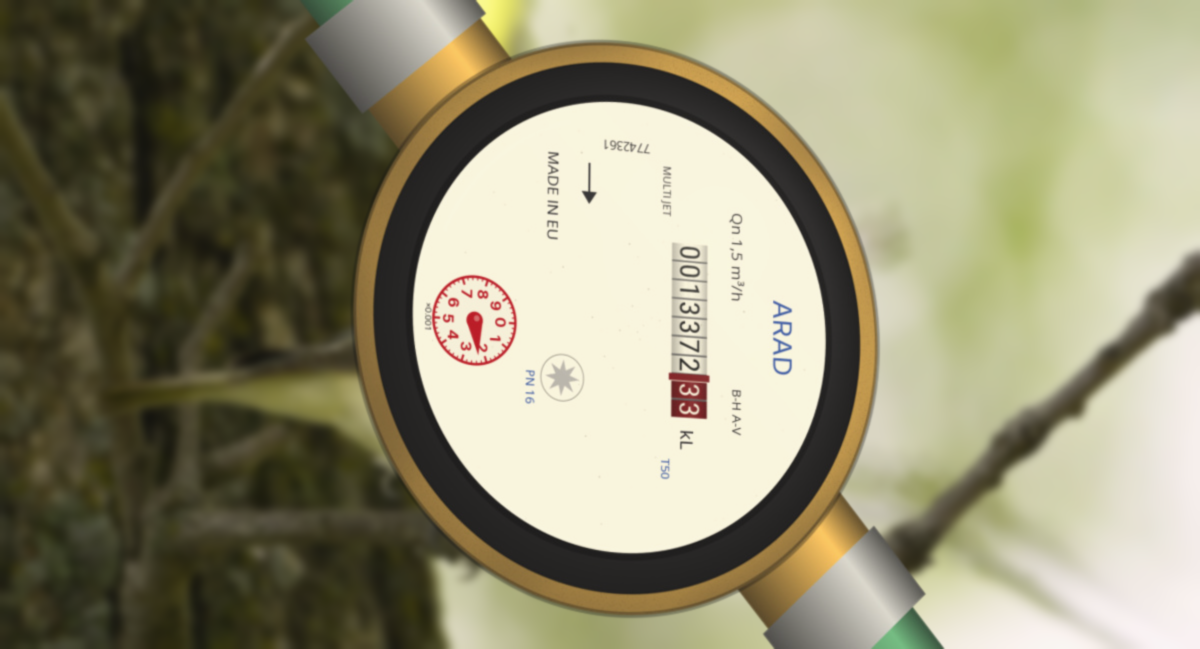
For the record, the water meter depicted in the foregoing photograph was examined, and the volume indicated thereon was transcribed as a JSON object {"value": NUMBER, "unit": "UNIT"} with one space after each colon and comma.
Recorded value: {"value": 13372.332, "unit": "kL"}
